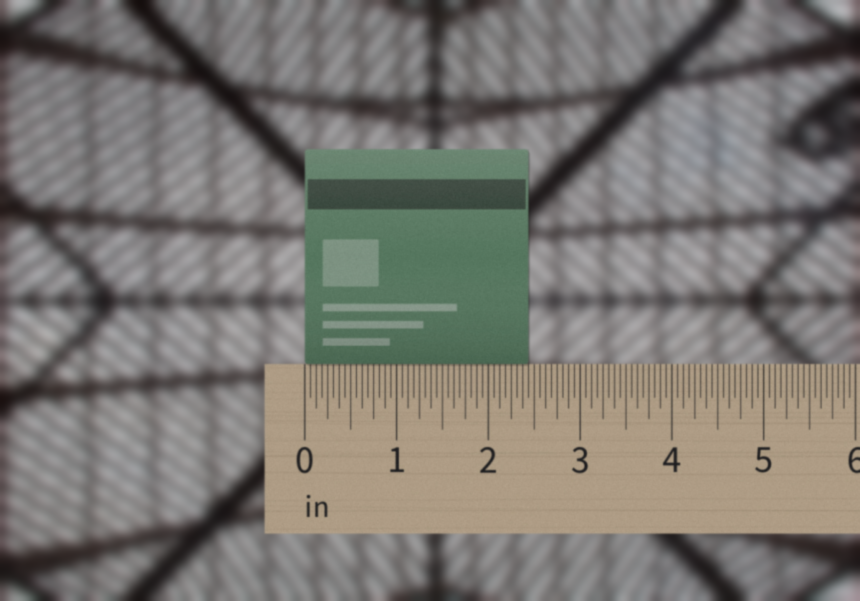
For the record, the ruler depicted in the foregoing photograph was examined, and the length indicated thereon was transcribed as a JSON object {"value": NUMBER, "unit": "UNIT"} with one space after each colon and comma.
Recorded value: {"value": 2.4375, "unit": "in"}
